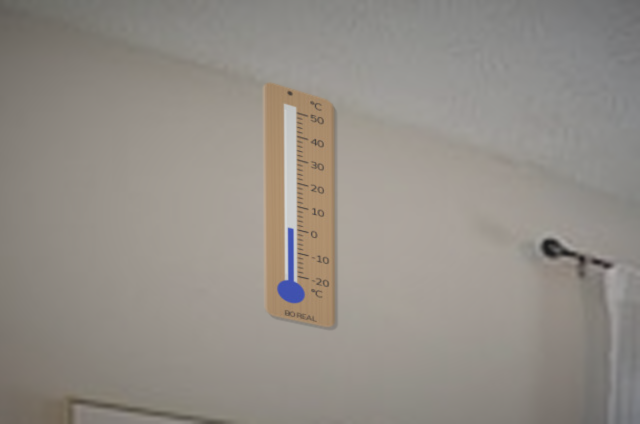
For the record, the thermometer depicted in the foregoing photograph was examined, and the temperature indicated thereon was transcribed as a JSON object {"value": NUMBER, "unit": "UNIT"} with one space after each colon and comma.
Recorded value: {"value": 0, "unit": "°C"}
